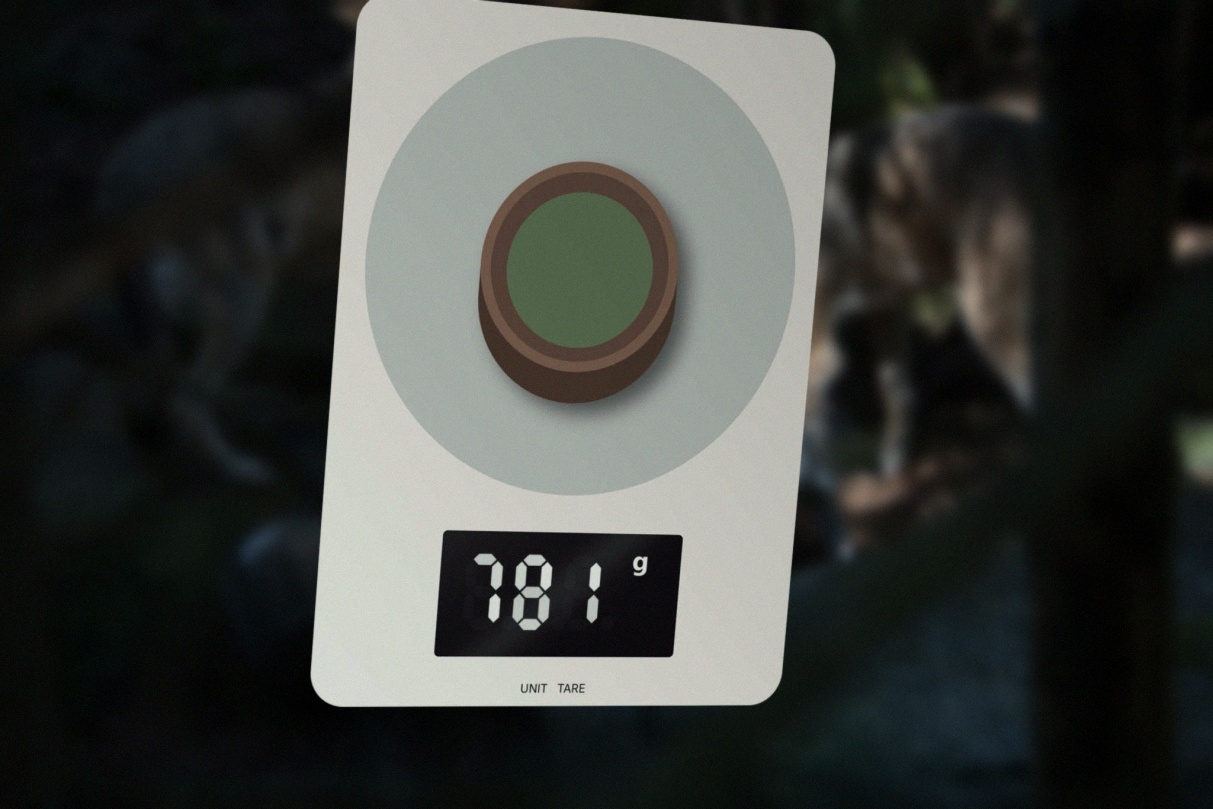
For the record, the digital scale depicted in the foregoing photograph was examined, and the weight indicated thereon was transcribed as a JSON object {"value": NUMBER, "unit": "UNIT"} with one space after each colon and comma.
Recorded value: {"value": 781, "unit": "g"}
